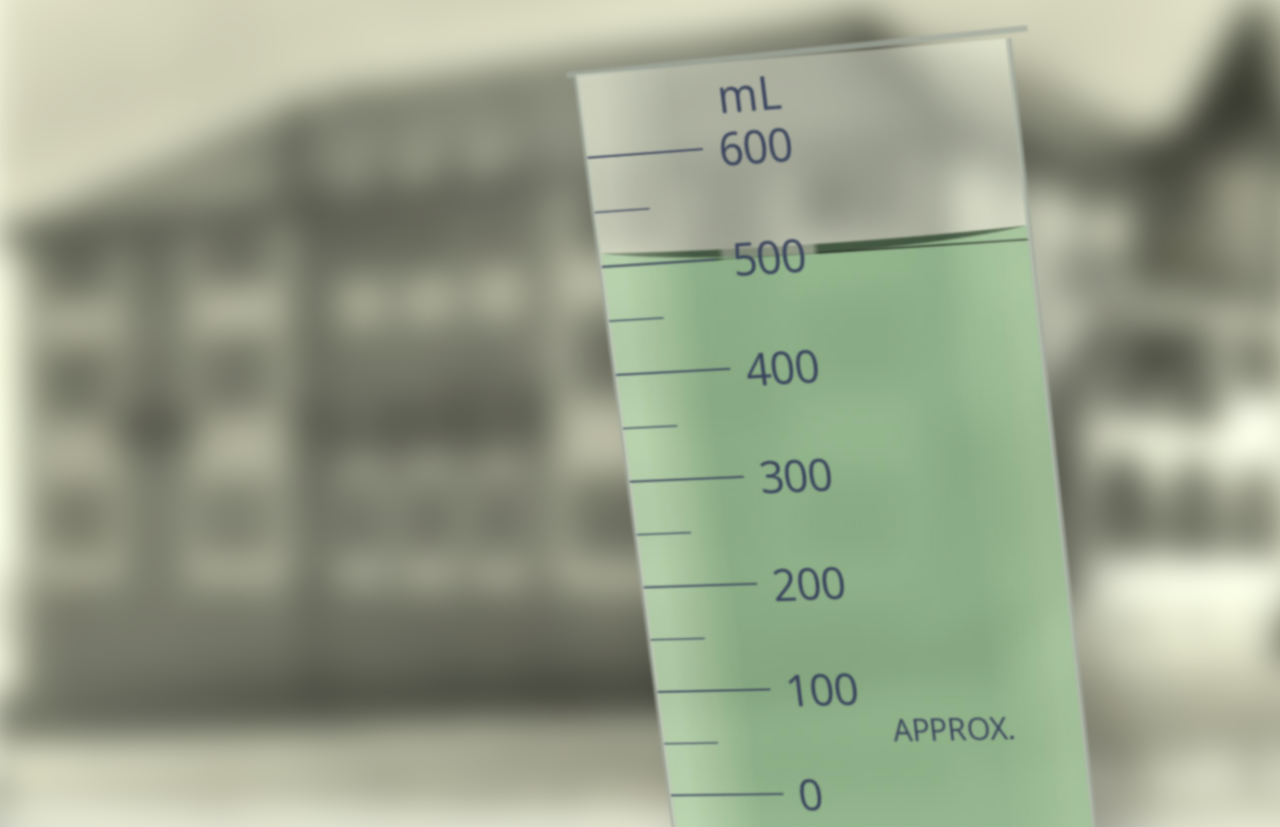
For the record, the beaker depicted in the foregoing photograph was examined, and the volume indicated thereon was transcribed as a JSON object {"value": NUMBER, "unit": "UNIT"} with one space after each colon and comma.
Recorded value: {"value": 500, "unit": "mL"}
